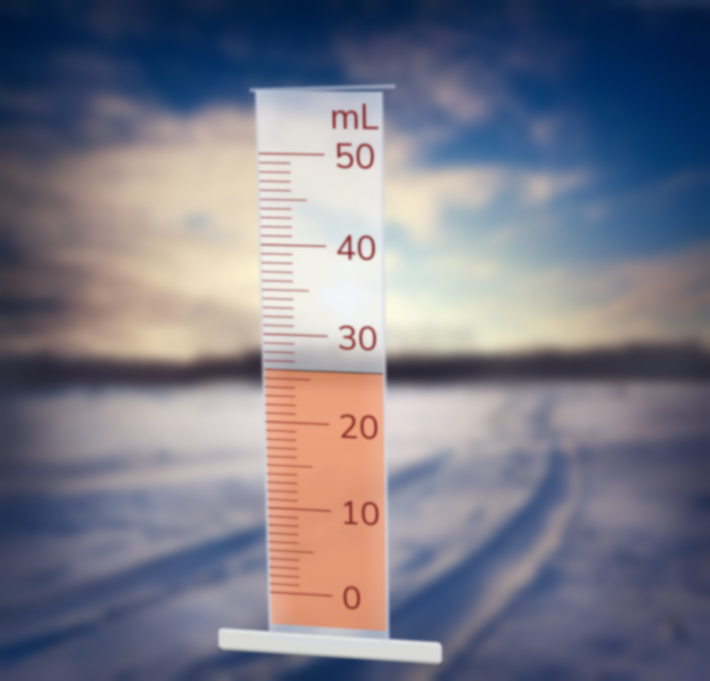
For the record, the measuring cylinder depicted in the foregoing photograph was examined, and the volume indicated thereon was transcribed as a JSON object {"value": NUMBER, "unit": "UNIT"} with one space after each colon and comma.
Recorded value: {"value": 26, "unit": "mL"}
